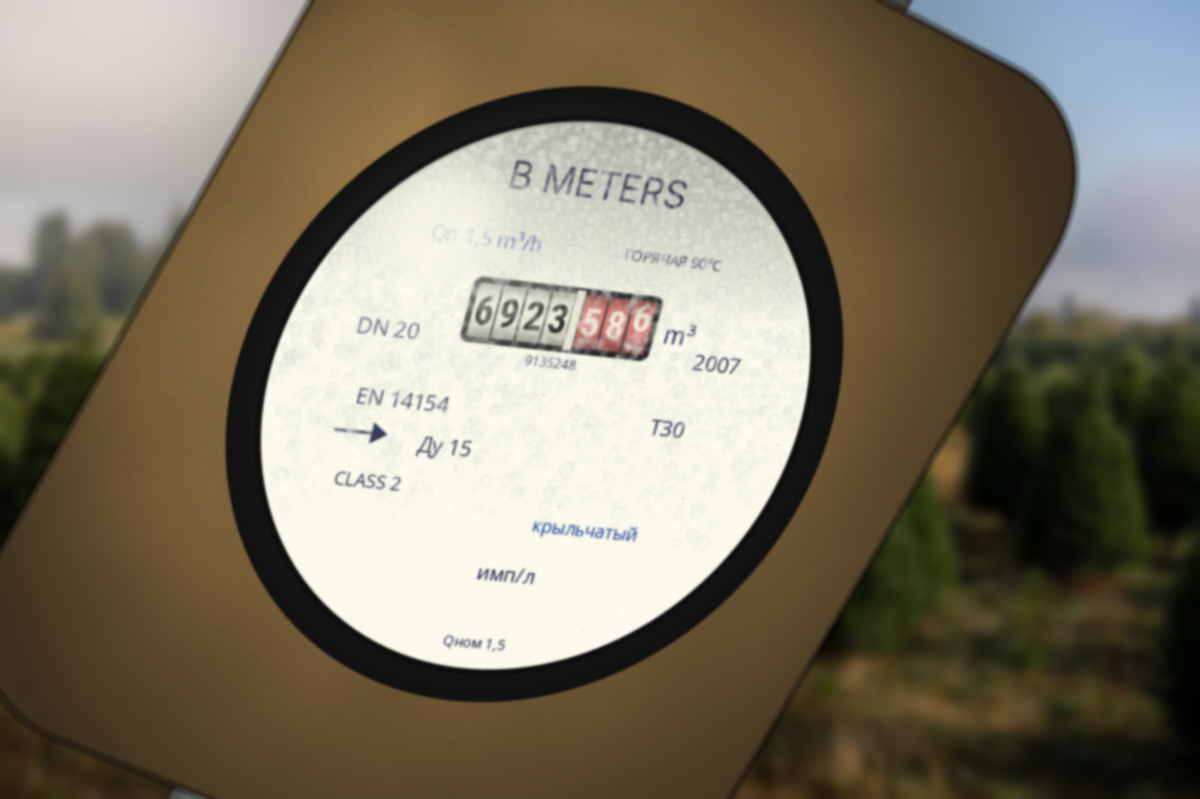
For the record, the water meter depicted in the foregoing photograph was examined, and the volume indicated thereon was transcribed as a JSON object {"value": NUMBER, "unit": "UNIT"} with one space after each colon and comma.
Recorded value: {"value": 6923.586, "unit": "m³"}
